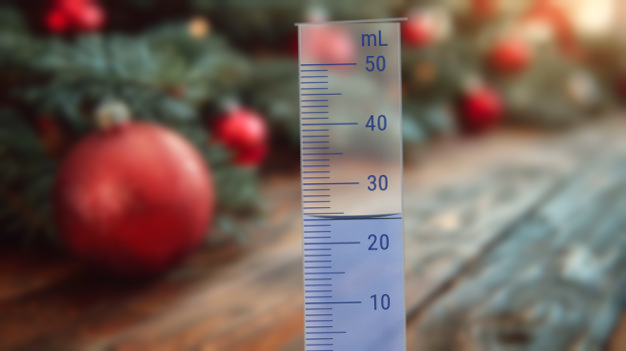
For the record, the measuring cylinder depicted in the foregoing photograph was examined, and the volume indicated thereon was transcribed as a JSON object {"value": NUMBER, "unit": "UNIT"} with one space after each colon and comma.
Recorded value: {"value": 24, "unit": "mL"}
